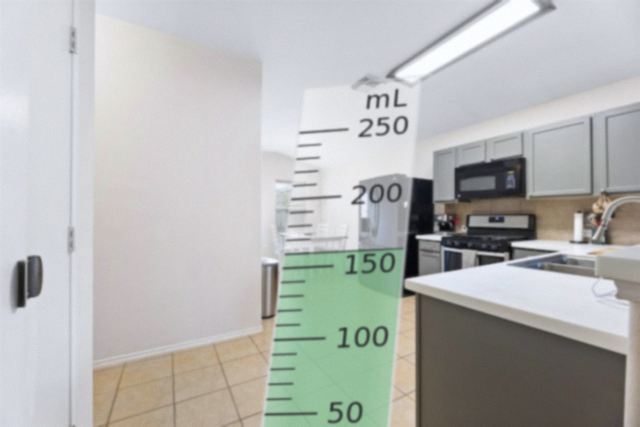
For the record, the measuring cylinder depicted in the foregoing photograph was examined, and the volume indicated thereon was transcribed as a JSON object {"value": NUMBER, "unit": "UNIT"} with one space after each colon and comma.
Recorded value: {"value": 160, "unit": "mL"}
